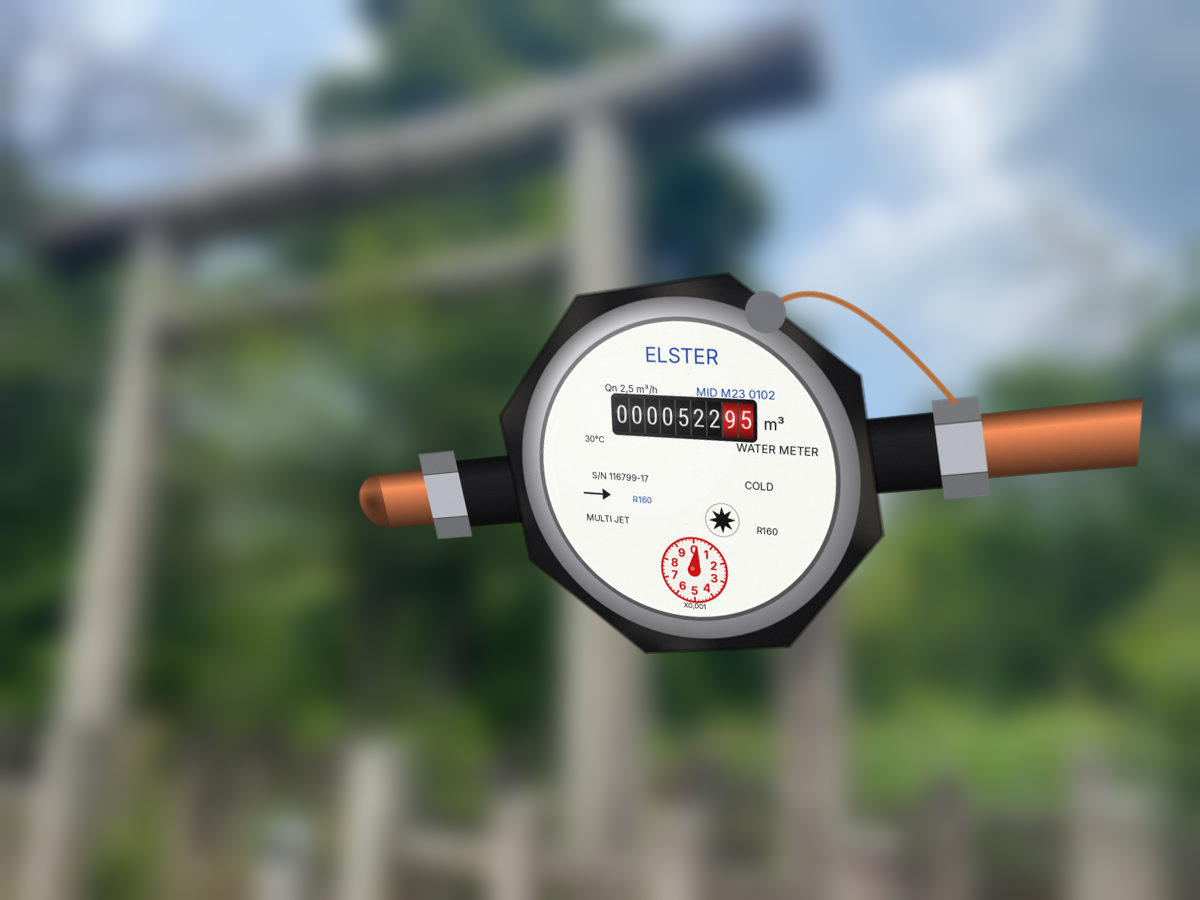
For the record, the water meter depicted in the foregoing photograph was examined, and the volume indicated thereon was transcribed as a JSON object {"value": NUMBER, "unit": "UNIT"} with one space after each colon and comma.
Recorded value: {"value": 522.950, "unit": "m³"}
